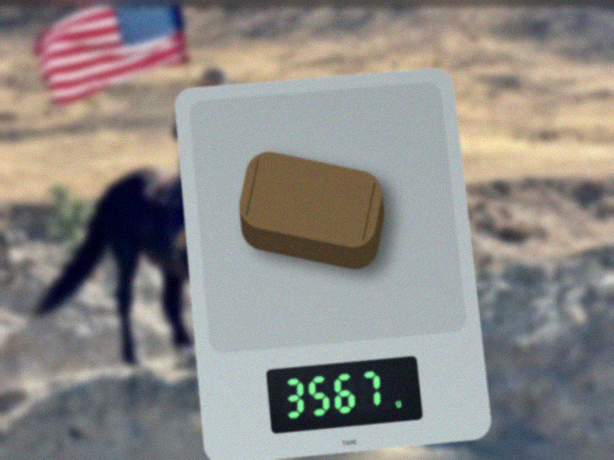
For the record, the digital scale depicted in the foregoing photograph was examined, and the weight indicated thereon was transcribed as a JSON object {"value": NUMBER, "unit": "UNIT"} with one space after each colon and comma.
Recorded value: {"value": 3567, "unit": "g"}
